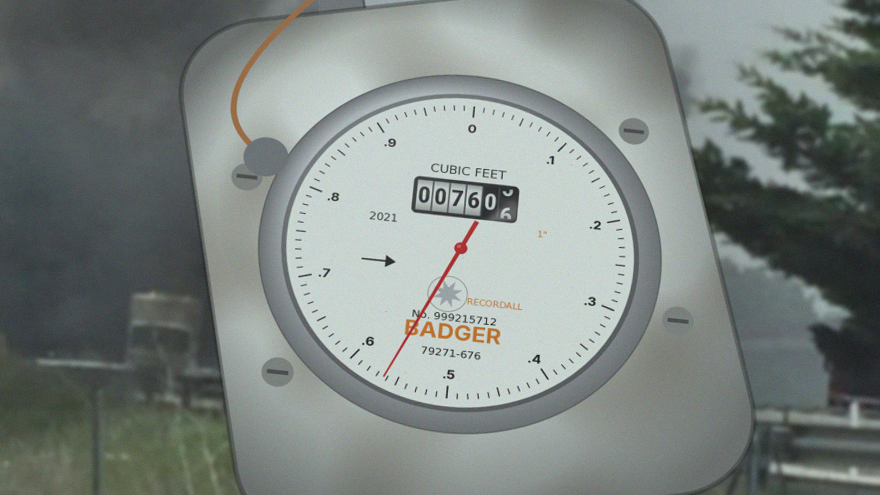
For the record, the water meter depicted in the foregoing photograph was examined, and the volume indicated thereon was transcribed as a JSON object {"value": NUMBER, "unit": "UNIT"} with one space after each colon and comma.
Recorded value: {"value": 7605.56, "unit": "ft³"}
